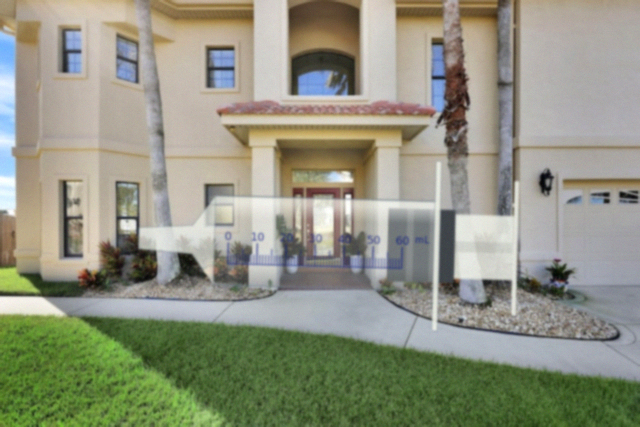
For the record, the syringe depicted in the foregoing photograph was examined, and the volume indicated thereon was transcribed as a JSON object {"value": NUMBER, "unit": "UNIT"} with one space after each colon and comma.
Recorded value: {"value": 55, "unit": "mL"}
